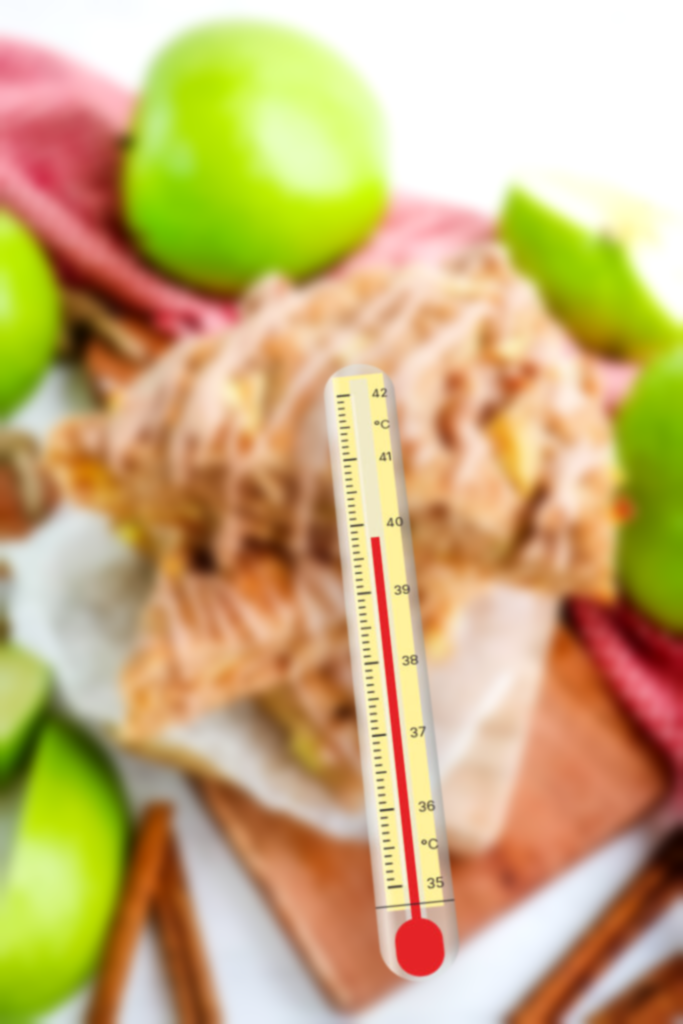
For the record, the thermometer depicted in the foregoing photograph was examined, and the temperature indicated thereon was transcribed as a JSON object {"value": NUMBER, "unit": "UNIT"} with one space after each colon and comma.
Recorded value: {"value": 39.8, "unit": "°C"}
